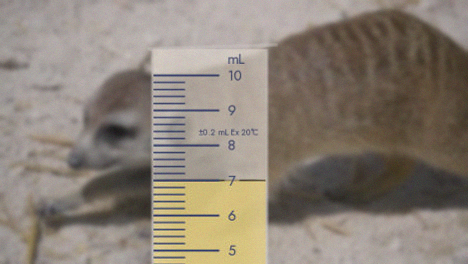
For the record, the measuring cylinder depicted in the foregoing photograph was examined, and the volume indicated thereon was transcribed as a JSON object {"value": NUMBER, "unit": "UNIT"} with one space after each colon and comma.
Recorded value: {"value": 7, "unit": "mL"}
